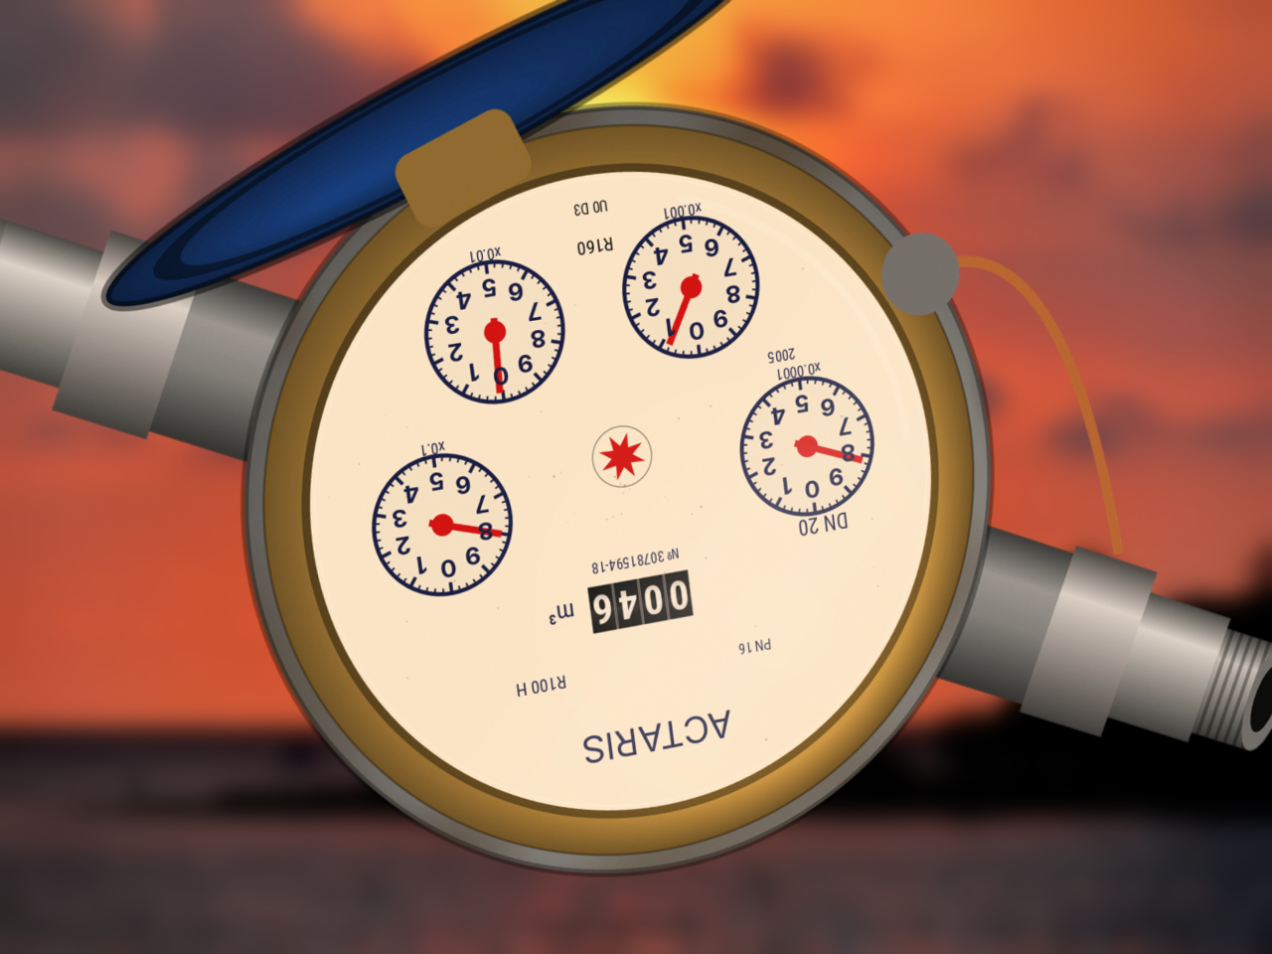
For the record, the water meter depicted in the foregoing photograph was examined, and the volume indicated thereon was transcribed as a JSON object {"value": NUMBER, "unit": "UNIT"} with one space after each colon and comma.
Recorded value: {"value": 46.8008, "unit": "m³"}
